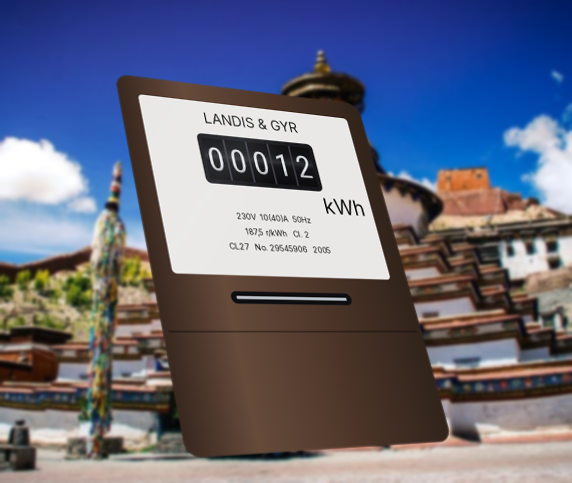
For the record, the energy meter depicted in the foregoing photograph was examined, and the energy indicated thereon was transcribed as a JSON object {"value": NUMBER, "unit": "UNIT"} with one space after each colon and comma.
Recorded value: {"value": 12, "unit": "kWh"}
